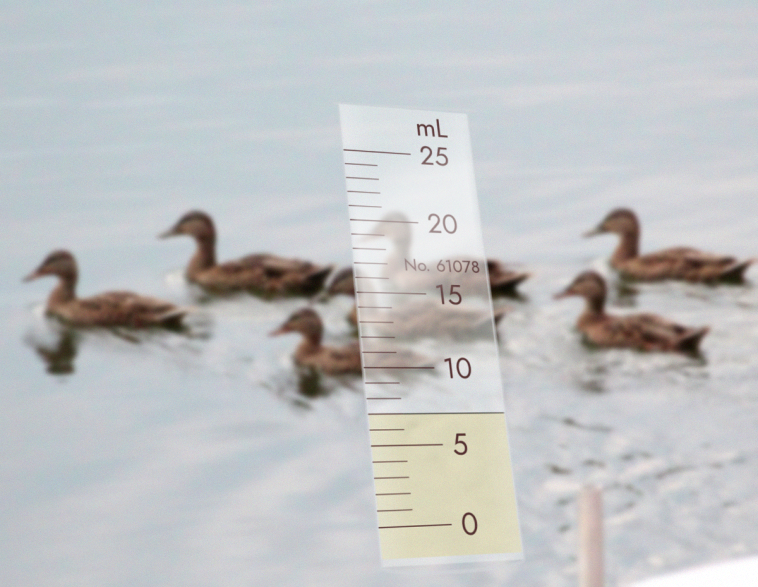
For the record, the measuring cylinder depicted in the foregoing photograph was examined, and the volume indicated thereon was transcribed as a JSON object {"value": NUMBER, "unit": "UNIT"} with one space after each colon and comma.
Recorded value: {"value": 7, "unit": "mL"}
